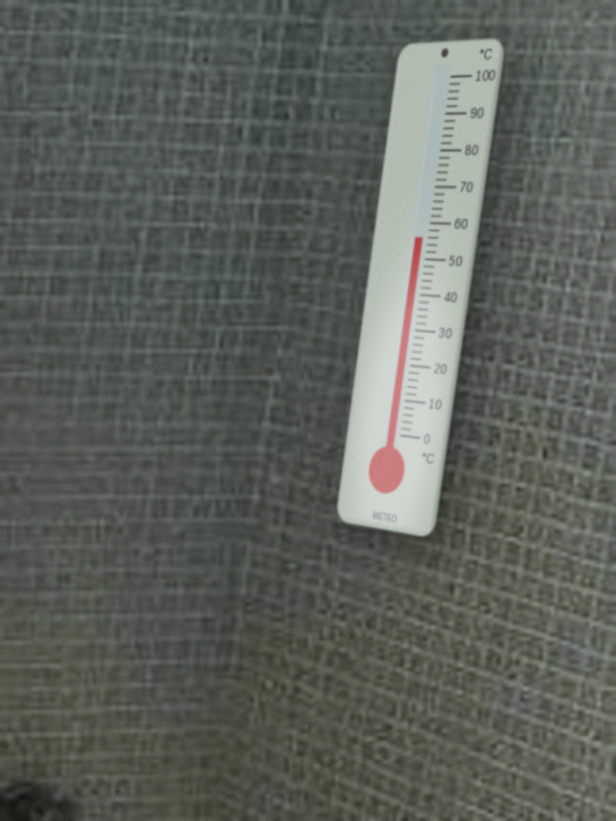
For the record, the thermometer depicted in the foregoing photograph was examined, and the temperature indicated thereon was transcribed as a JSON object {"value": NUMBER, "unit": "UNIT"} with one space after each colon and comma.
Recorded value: {"value": 56, "unit": "°C"}
